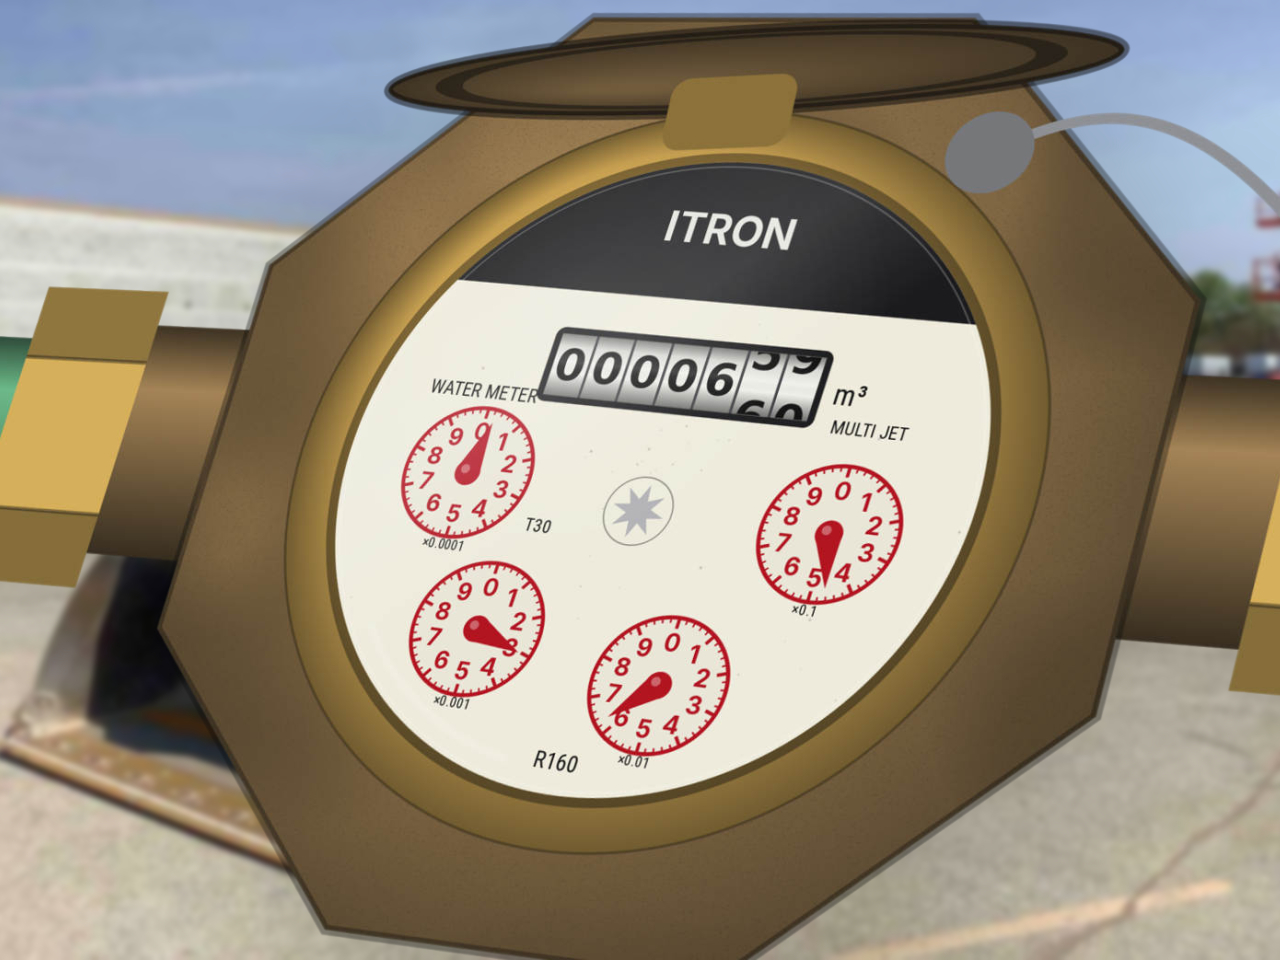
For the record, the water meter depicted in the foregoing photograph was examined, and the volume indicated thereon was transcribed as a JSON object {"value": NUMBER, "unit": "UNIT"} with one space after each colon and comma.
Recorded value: {"value": 659.4630, "unit": "m³"}
